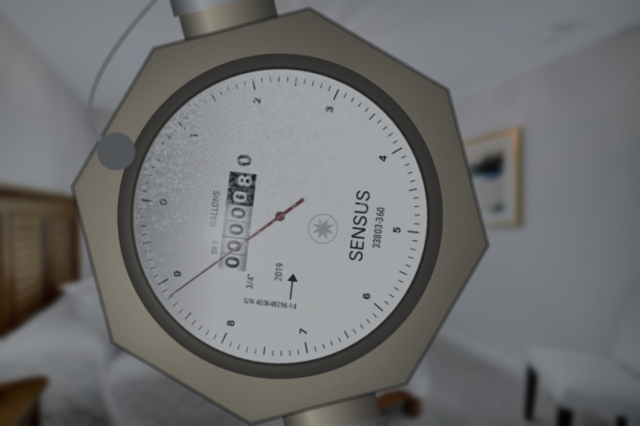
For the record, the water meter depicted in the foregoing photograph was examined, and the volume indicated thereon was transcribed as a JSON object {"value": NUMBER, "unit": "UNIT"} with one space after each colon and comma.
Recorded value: {"value": 78.8, "unit": "gal"}
